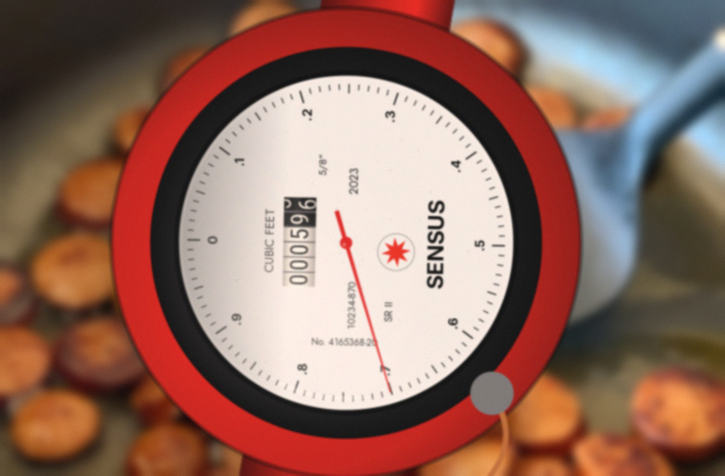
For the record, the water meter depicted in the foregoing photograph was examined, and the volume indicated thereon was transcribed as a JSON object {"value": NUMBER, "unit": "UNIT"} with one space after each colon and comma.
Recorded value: {"value": 595.70, "unit": "ft³"}
